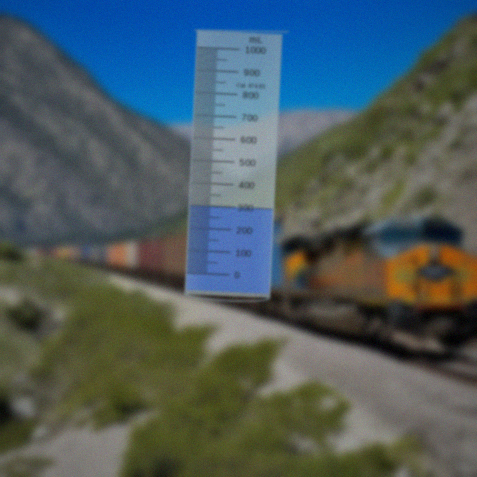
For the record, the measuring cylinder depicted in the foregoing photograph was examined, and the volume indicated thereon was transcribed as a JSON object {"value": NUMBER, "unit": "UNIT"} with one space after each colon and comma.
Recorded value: {"value": 300, "unit": "mL"}
